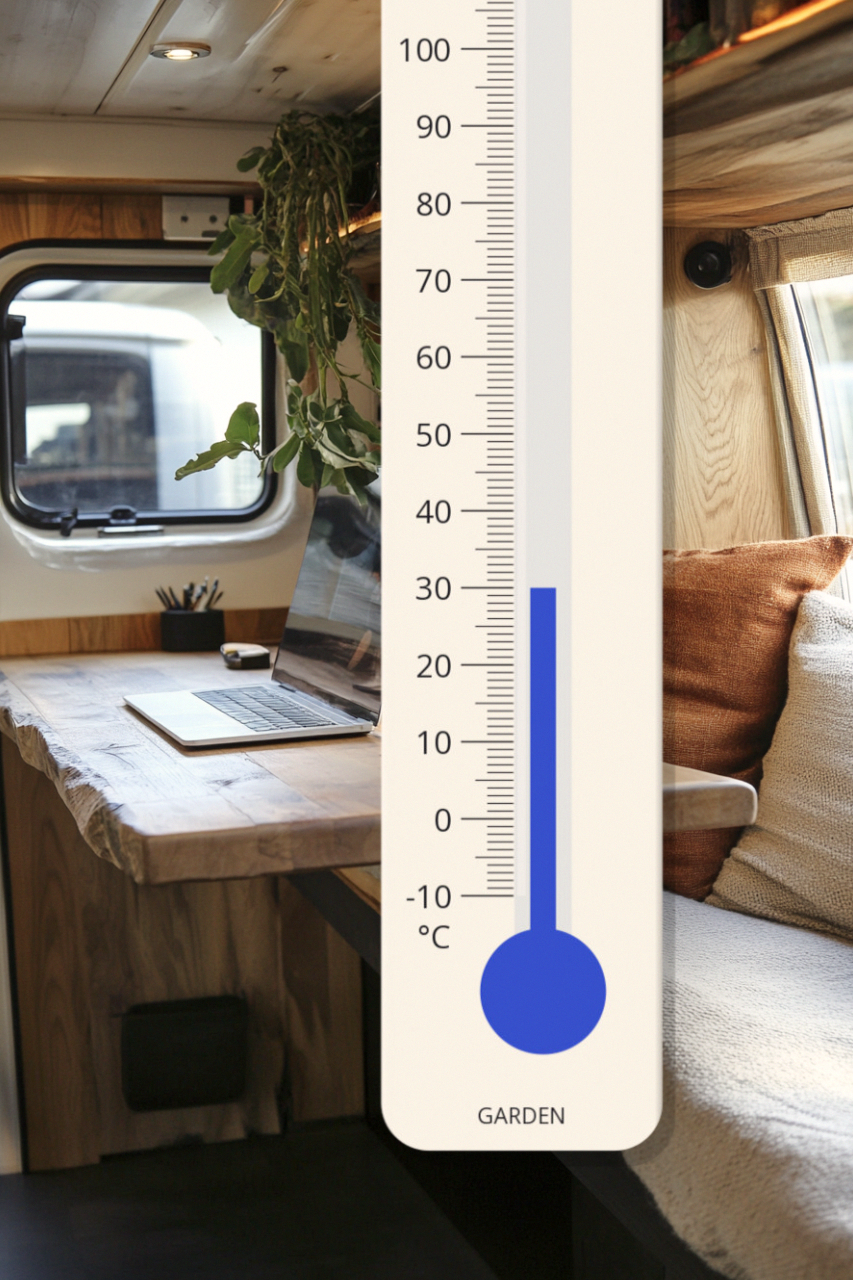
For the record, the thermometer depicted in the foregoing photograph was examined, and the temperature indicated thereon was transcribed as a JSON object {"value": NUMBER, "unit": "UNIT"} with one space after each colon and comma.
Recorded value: {"value": 30, "unit": "°C"}
